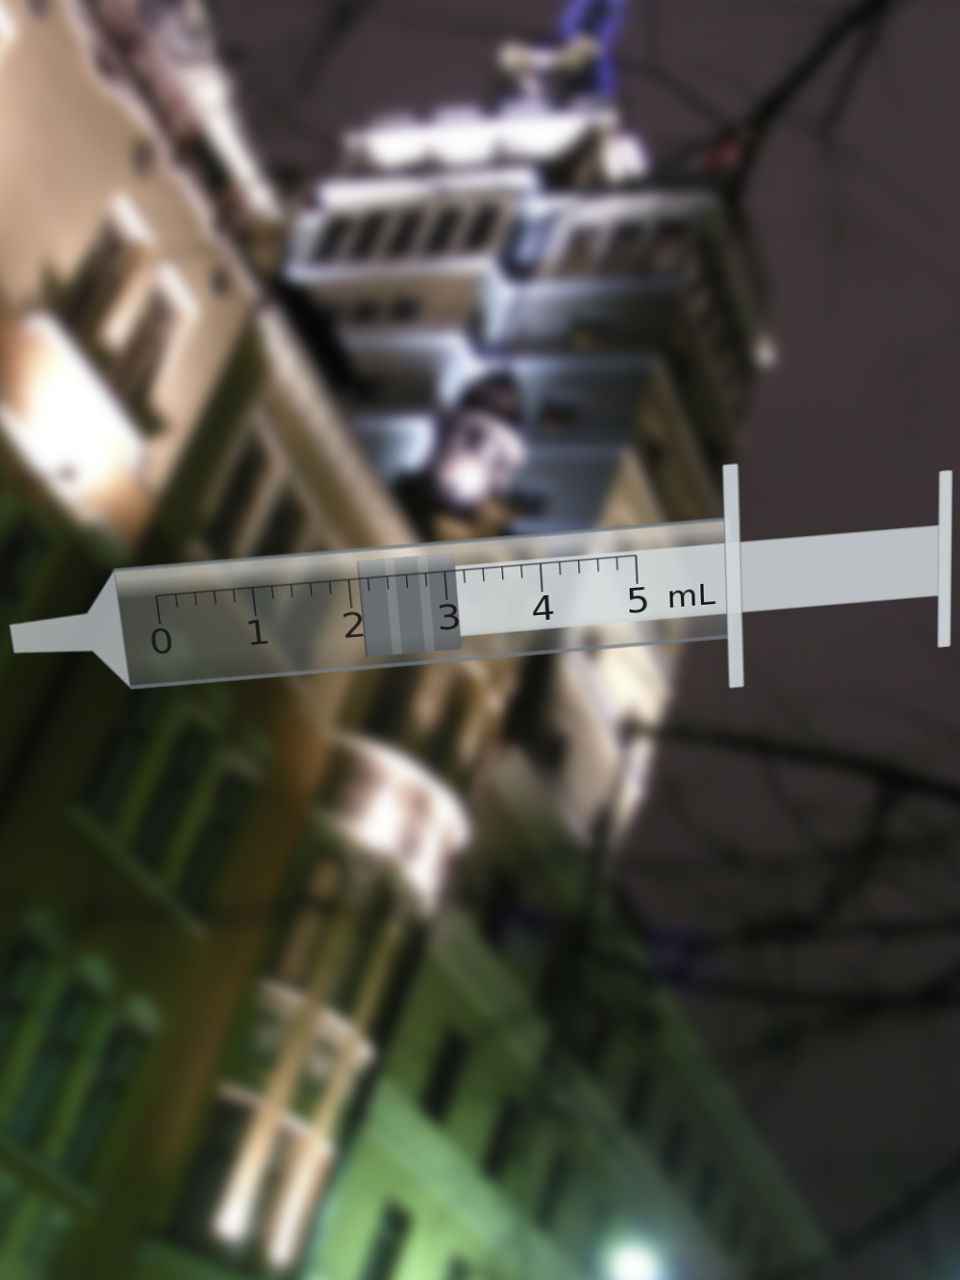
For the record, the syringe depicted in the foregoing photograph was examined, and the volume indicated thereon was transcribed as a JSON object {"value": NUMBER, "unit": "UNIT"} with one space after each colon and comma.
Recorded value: {"value": 2.1, "unit": "mL"}
